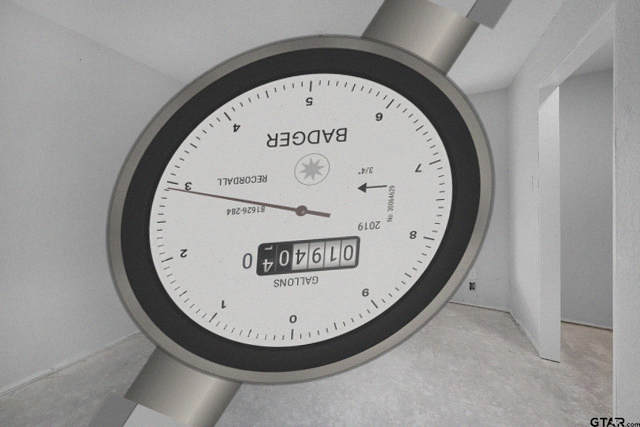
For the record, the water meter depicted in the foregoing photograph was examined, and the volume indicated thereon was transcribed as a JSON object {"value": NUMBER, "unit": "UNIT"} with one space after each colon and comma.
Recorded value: {"value": 194042.9, "unit": "gal"}
